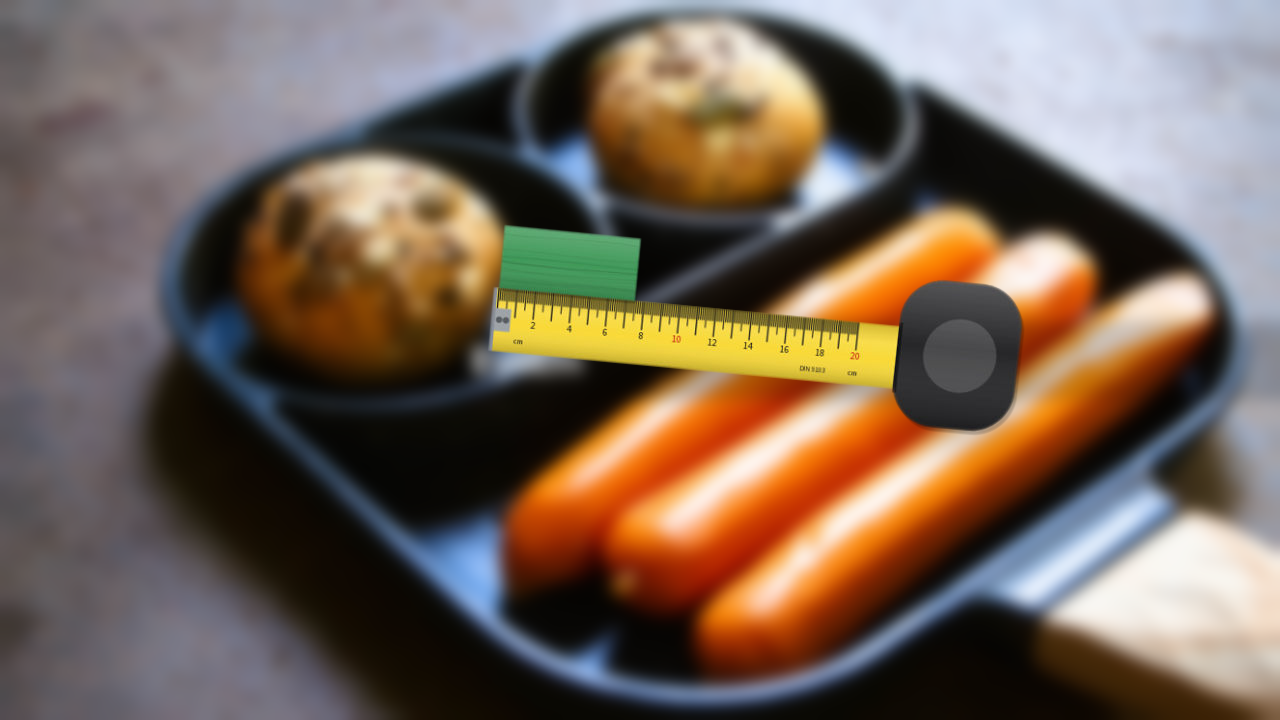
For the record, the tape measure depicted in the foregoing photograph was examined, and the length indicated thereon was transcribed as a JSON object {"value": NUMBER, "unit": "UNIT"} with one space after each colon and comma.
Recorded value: {"value": 7.5, "unit": "cm"}
